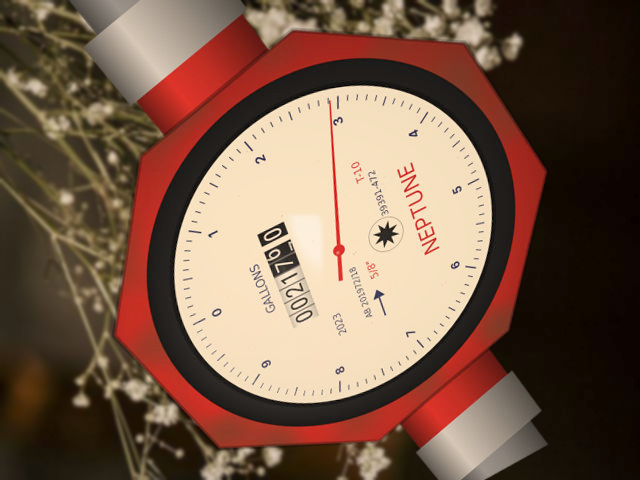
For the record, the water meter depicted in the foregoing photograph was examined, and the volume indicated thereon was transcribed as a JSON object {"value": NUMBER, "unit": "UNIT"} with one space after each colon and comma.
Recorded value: {"value": 21762.9, "unit": "gal"}
